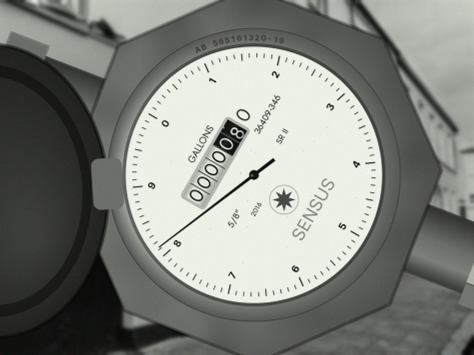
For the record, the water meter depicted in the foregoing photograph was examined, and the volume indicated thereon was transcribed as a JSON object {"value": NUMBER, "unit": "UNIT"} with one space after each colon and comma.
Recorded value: {"value": 78.1, "unit": "gal"}
